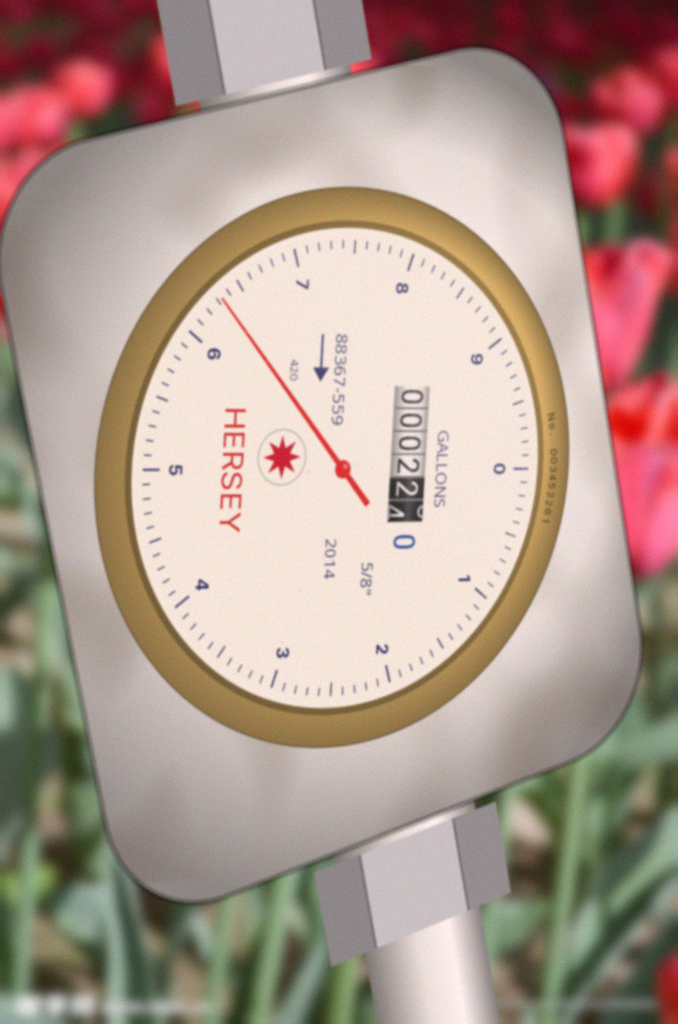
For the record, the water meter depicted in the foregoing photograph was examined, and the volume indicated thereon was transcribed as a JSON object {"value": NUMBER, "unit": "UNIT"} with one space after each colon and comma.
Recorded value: {"value": 2236.3, "unit": "gal"}
